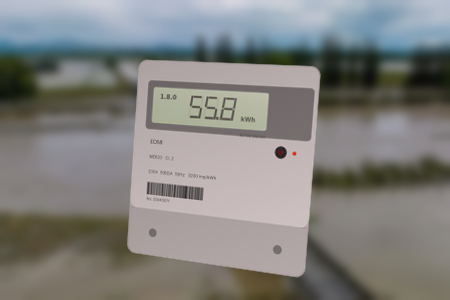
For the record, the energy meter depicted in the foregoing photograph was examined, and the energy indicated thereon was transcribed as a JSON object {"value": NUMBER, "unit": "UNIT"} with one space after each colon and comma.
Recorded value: {"value": 55.8, "unit": "kWh"}
